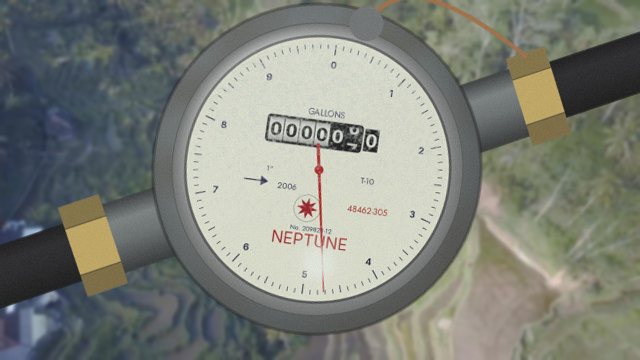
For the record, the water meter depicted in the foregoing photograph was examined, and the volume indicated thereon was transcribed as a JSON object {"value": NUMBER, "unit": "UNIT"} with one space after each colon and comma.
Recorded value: {"value": 64.7, "unit": "gal"}
